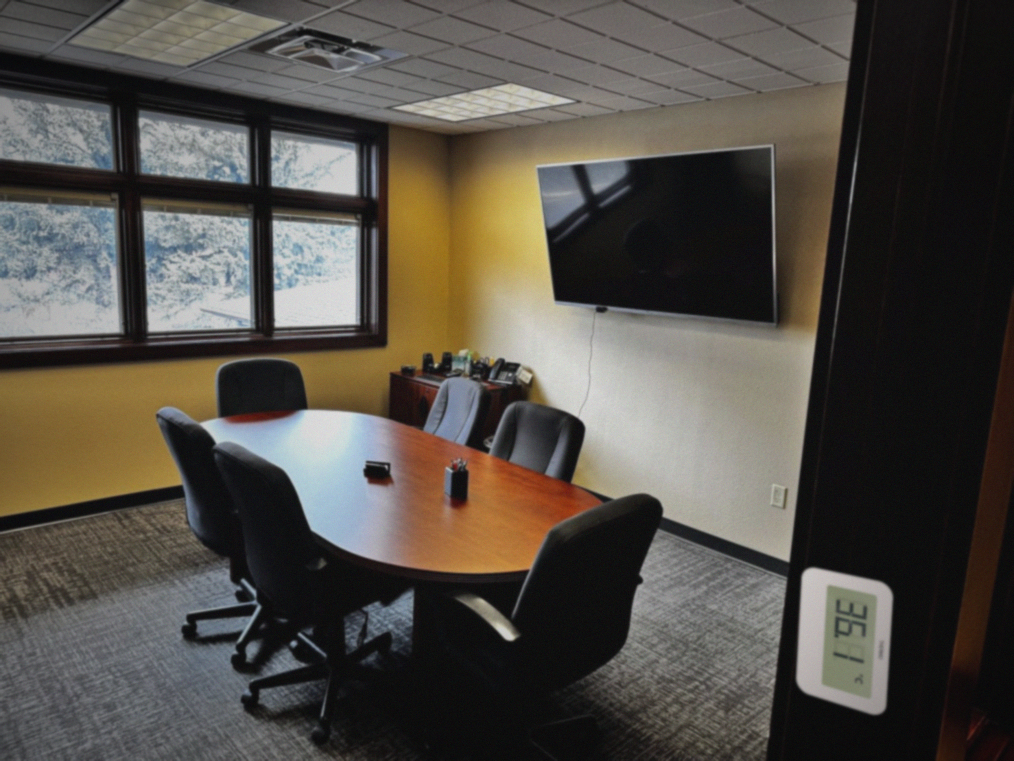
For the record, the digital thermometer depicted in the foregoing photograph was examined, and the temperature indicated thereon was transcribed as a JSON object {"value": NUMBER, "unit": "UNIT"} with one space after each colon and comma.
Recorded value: {"value": 36.1, "unit": "°C"}
